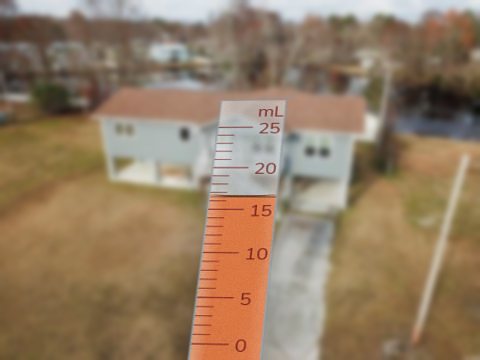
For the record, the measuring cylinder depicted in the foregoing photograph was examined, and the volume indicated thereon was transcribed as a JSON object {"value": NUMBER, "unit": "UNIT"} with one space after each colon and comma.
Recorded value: {"value": 16.5, "unit": "mL"}
